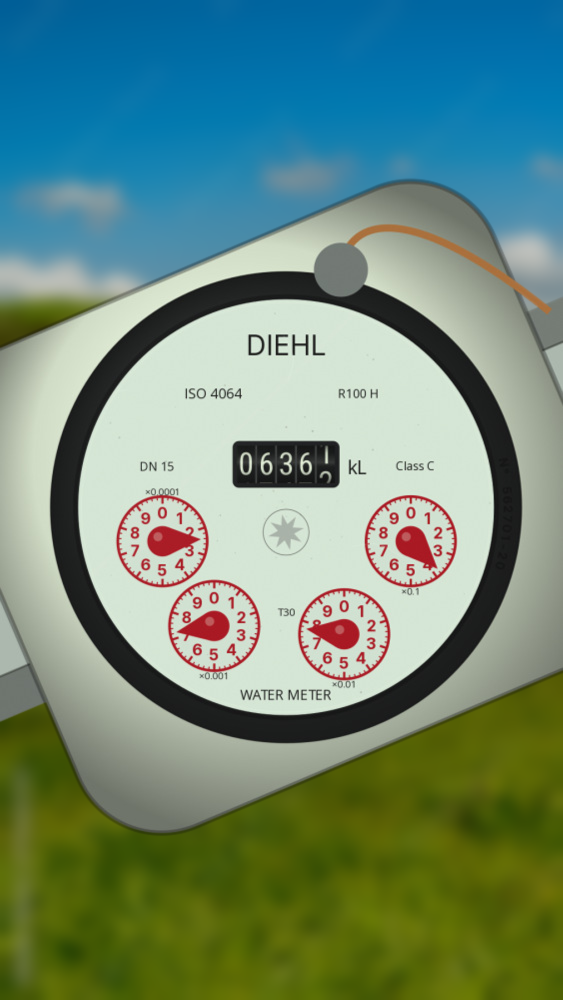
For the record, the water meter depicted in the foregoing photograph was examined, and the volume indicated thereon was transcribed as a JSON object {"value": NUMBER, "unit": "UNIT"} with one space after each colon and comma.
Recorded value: {"value": 6361.3772, "unit": "kL"}
